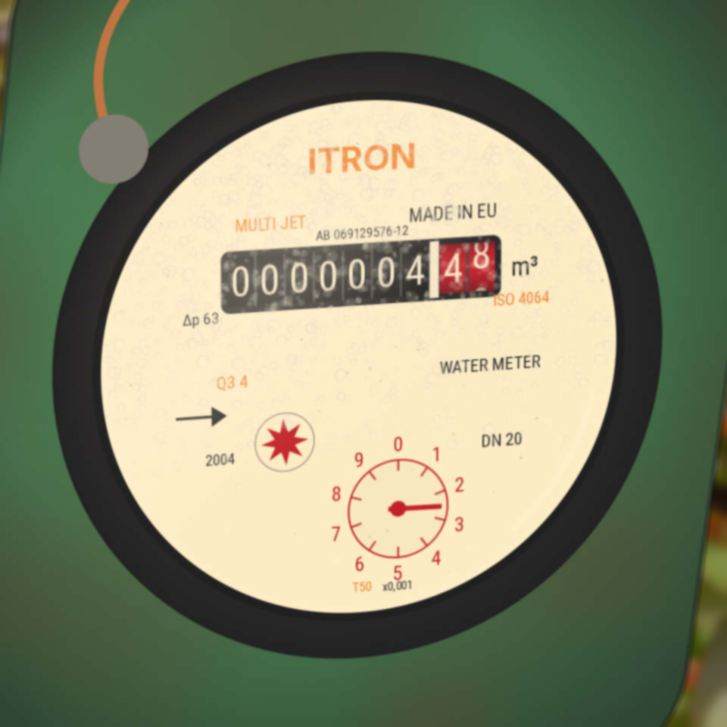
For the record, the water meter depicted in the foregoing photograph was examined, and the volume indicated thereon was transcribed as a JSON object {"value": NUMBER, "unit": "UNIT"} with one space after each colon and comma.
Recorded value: {"value": 4.482, "unit": "m³"}
